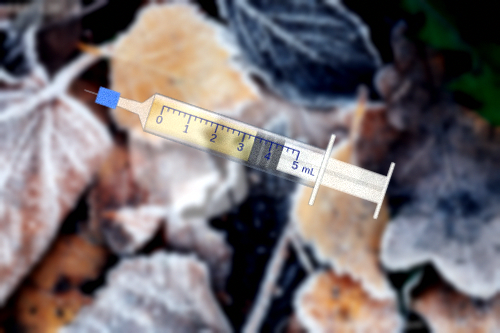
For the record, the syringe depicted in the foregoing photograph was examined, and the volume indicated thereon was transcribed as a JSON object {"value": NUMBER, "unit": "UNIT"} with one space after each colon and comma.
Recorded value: {"value": 3.4, "unit": "mL"}
